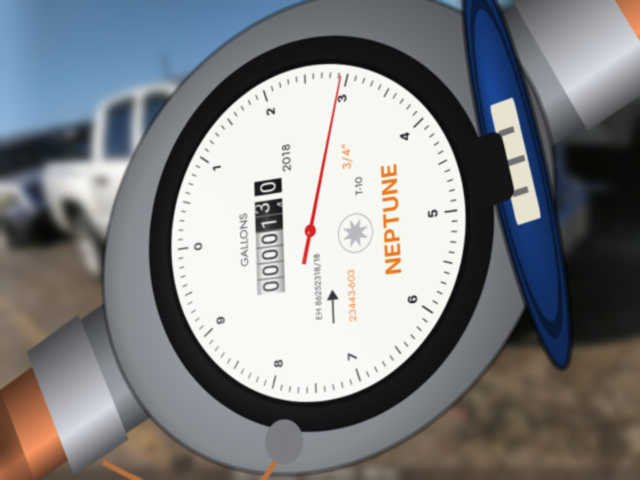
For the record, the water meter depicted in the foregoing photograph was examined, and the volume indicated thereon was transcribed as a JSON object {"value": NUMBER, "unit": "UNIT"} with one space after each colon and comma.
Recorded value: {"value": 132.9, "unit": "gal"}
